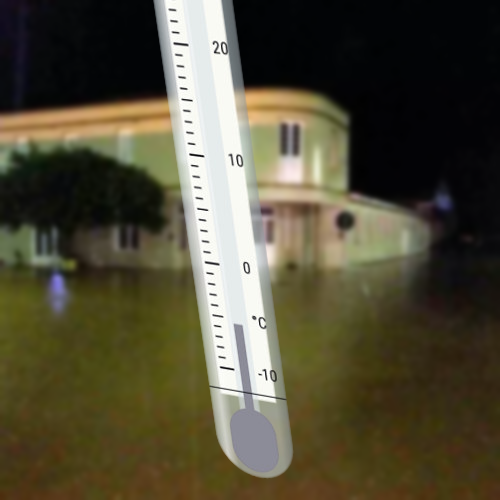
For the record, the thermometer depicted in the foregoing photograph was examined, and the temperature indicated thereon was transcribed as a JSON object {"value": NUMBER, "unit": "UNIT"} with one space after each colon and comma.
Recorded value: {"value": -5.5, "unit": "°C"}
